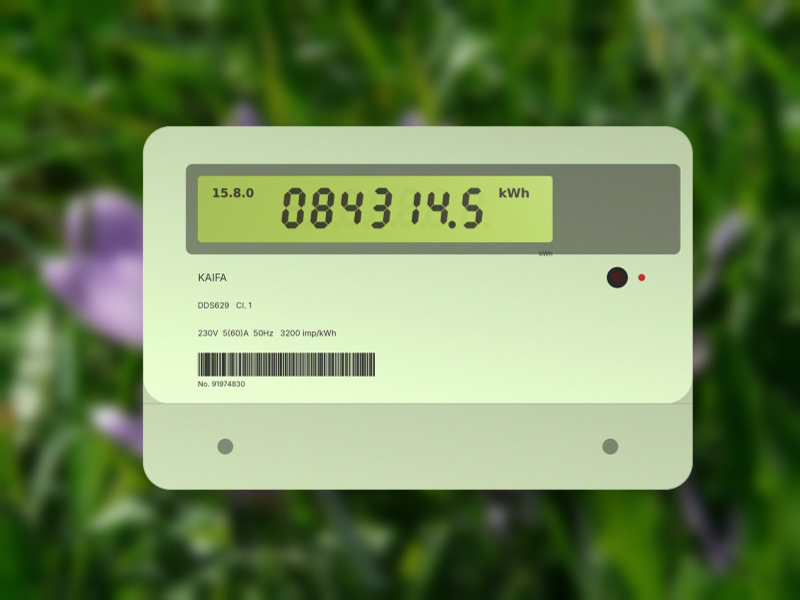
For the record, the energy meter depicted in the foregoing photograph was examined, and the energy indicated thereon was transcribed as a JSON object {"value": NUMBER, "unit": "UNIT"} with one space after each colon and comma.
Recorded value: {"value": 84314.5, "unit": "kWh"}
